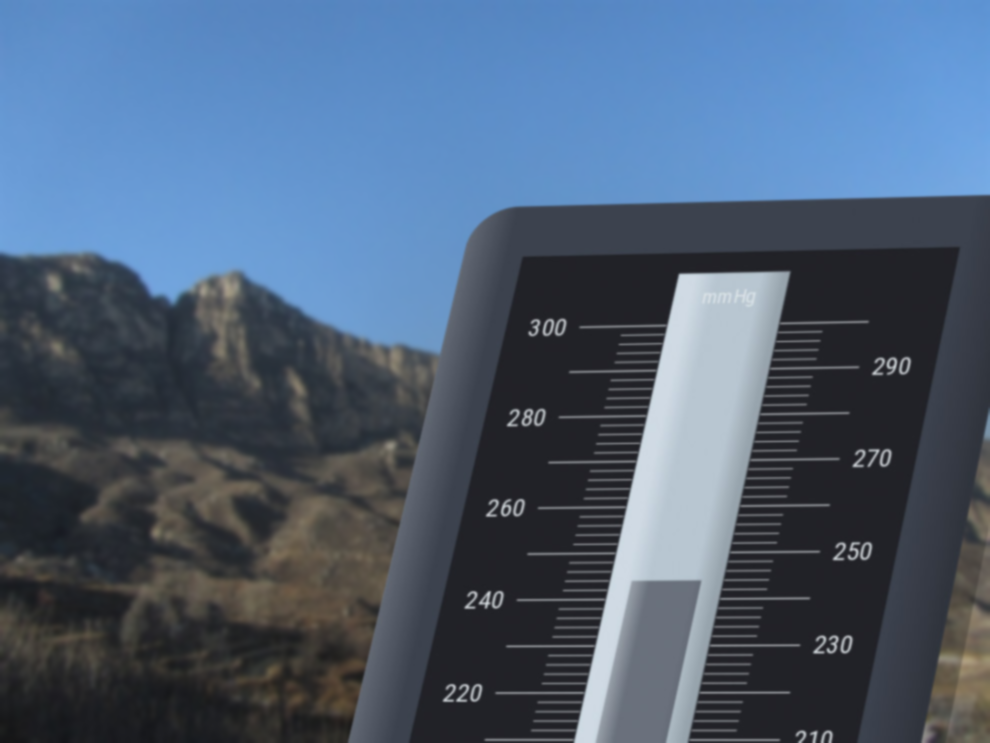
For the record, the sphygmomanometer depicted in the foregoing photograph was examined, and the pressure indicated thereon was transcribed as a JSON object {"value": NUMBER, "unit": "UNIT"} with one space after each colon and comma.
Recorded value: {"value": 244, "unit": "mmHg"}
